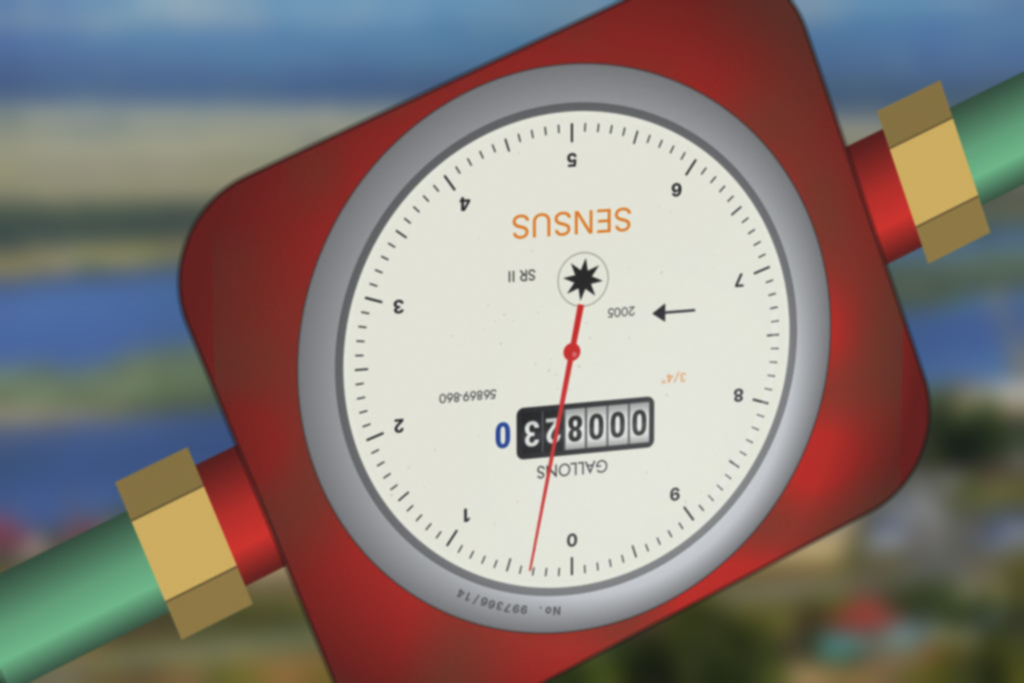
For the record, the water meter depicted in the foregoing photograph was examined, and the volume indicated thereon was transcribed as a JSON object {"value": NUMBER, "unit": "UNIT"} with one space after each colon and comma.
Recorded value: {"value": 8230.3, "unit": "gal"}
